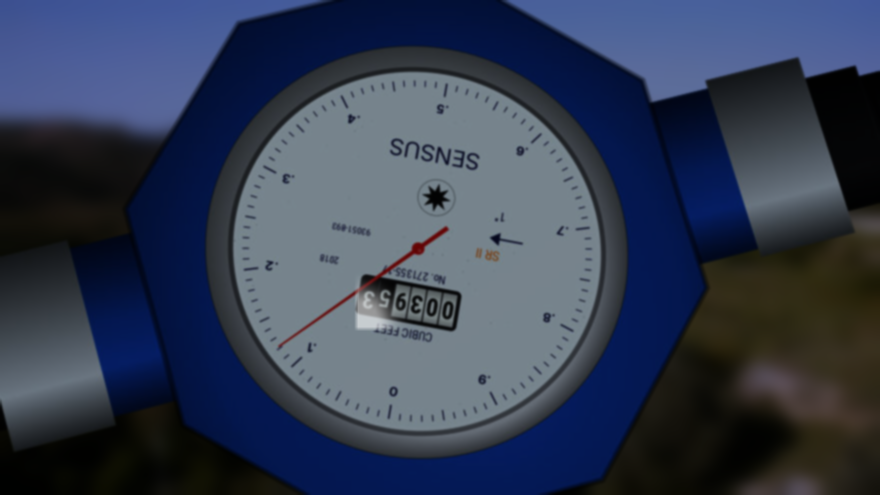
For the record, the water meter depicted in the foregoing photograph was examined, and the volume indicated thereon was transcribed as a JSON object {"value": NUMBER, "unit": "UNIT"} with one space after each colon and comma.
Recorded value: {"value": 3953.12, "unit": "ft³"}
